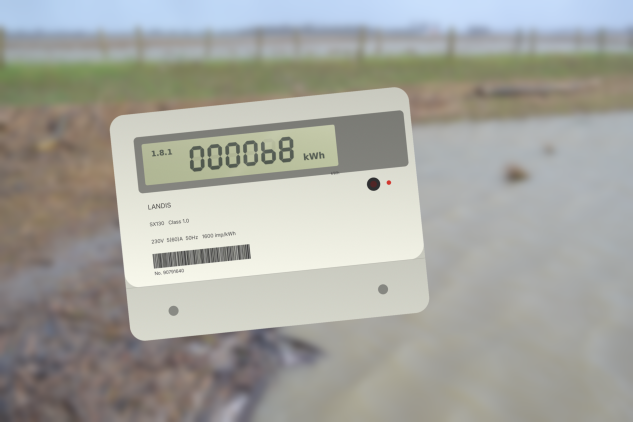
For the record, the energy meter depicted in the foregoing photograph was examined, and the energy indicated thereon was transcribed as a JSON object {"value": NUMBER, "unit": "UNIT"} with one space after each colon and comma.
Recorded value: {"value": 68, "unit": "kWh"}
